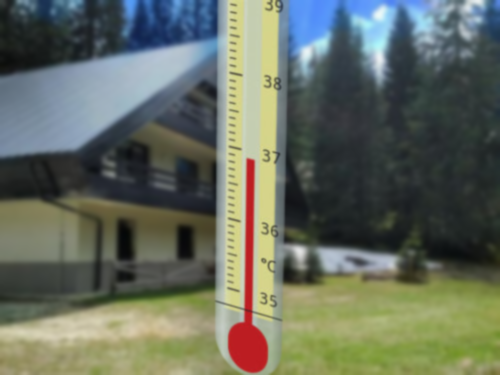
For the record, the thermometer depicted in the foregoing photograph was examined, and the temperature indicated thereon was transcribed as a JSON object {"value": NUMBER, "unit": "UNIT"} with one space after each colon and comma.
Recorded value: {"value": 36.9, "unit": "°C"}
